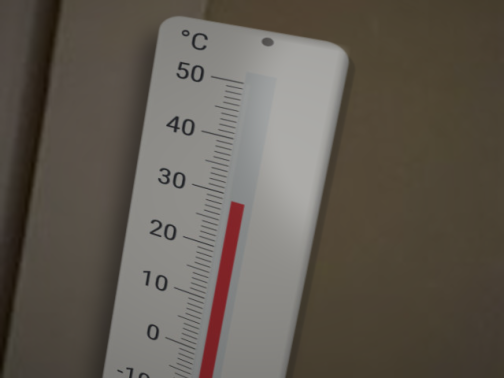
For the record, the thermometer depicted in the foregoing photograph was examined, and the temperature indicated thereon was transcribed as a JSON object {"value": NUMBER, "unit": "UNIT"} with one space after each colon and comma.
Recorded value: {"value": 29, "unit": "°C"}
